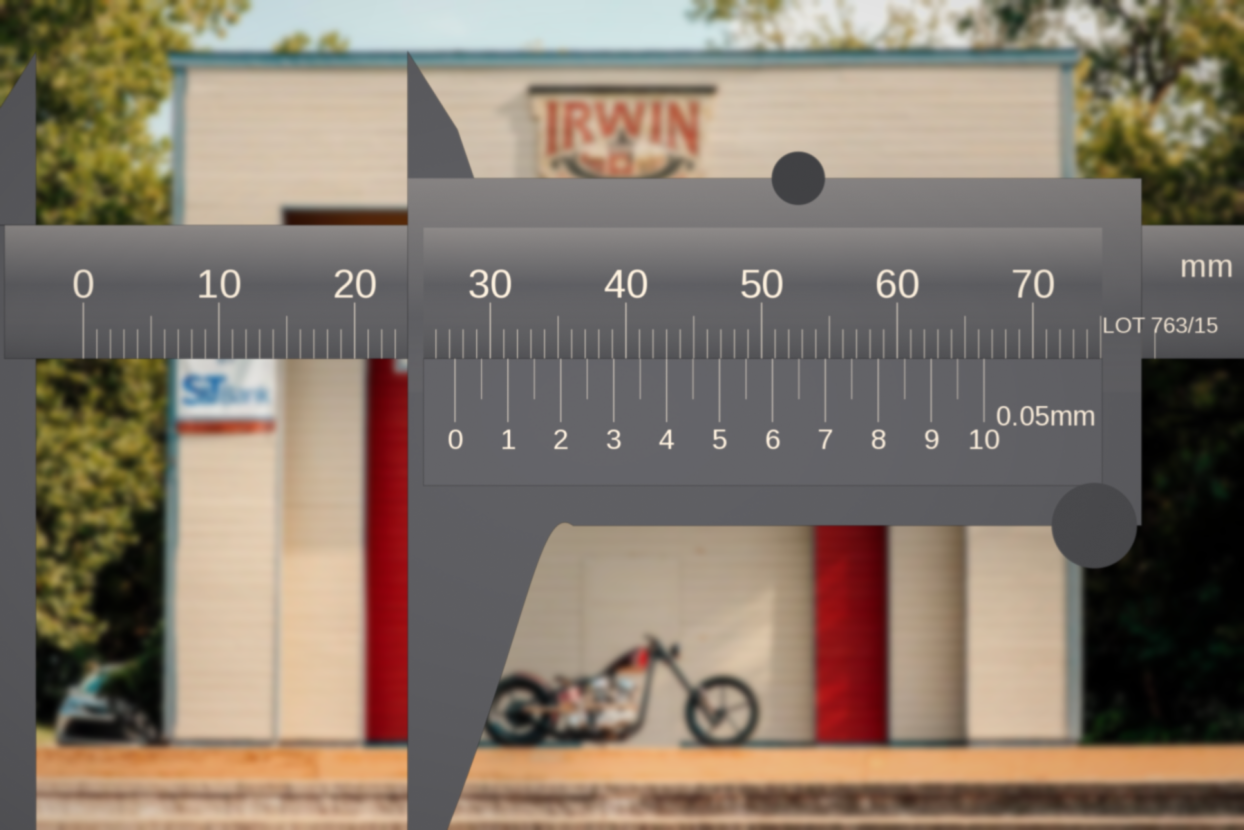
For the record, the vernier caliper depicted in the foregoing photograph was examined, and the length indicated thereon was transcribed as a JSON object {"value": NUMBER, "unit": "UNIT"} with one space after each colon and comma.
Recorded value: {"value": 27.4, "unit": "mm"}
